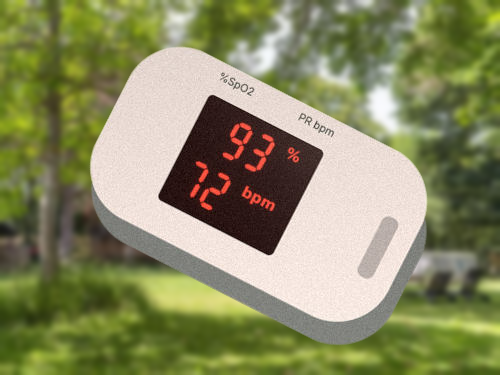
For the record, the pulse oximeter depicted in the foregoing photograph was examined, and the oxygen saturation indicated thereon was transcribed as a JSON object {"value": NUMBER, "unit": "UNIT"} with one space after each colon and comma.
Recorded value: {"value": 93, "unit": "%"}
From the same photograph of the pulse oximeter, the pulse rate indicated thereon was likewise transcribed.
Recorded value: {"value": 72, "unit": "bpm"}
